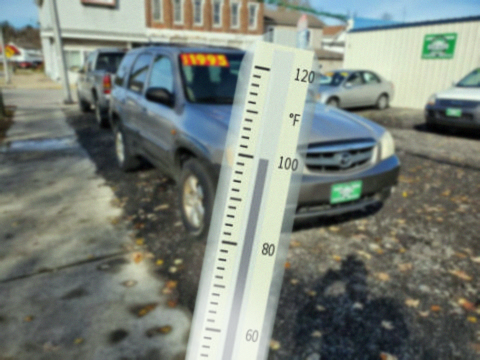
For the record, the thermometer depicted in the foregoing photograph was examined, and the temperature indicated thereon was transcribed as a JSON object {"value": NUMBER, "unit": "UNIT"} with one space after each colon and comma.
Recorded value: {"value": 100, "unit": "°F"}
